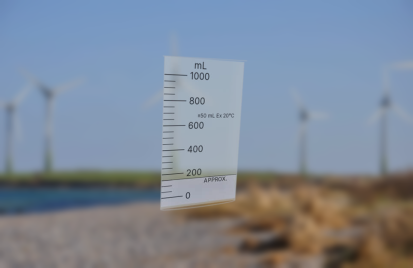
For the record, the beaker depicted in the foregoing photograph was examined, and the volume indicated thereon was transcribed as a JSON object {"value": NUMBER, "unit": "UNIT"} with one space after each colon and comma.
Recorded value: {"value": 150, "unit": "mL"}
